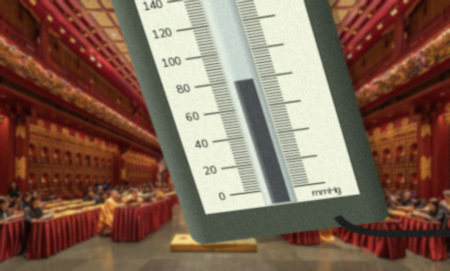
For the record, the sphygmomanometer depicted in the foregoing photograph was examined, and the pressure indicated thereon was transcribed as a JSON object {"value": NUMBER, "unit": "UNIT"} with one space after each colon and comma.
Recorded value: {"value": 80, "unit": "mmHg"}
